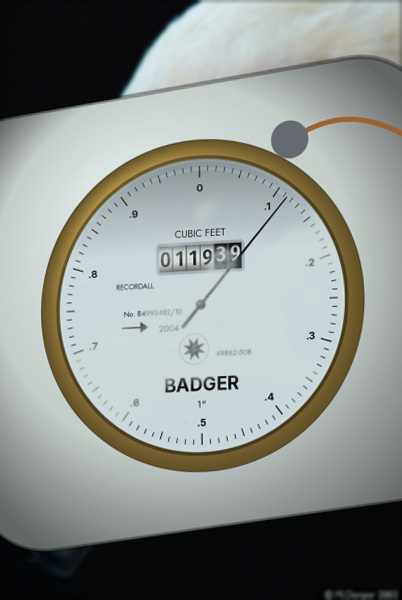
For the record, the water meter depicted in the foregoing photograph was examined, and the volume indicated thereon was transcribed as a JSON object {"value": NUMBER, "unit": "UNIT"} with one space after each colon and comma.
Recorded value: {"value": 11939.11, "unit": "ft³"}
